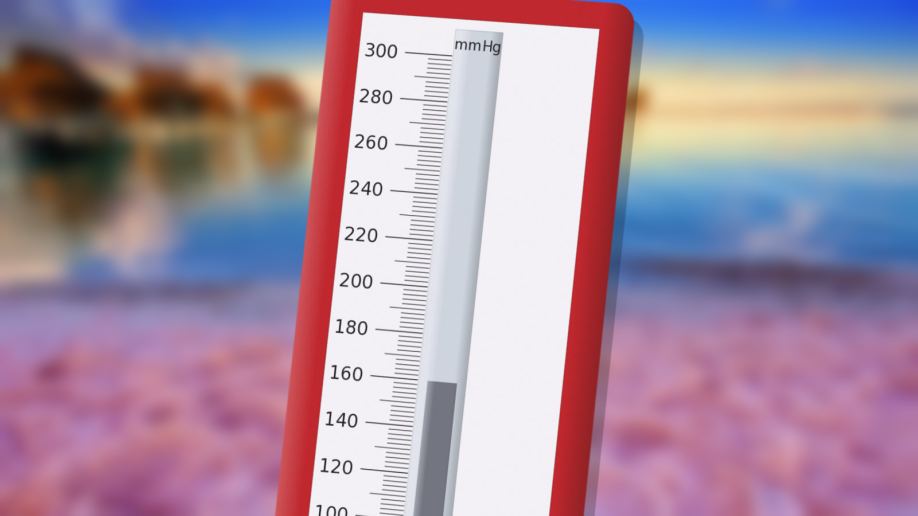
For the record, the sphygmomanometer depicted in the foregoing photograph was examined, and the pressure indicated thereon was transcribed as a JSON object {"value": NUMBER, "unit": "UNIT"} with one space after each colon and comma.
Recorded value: {"value": 160, "unit": "mmHg"}
